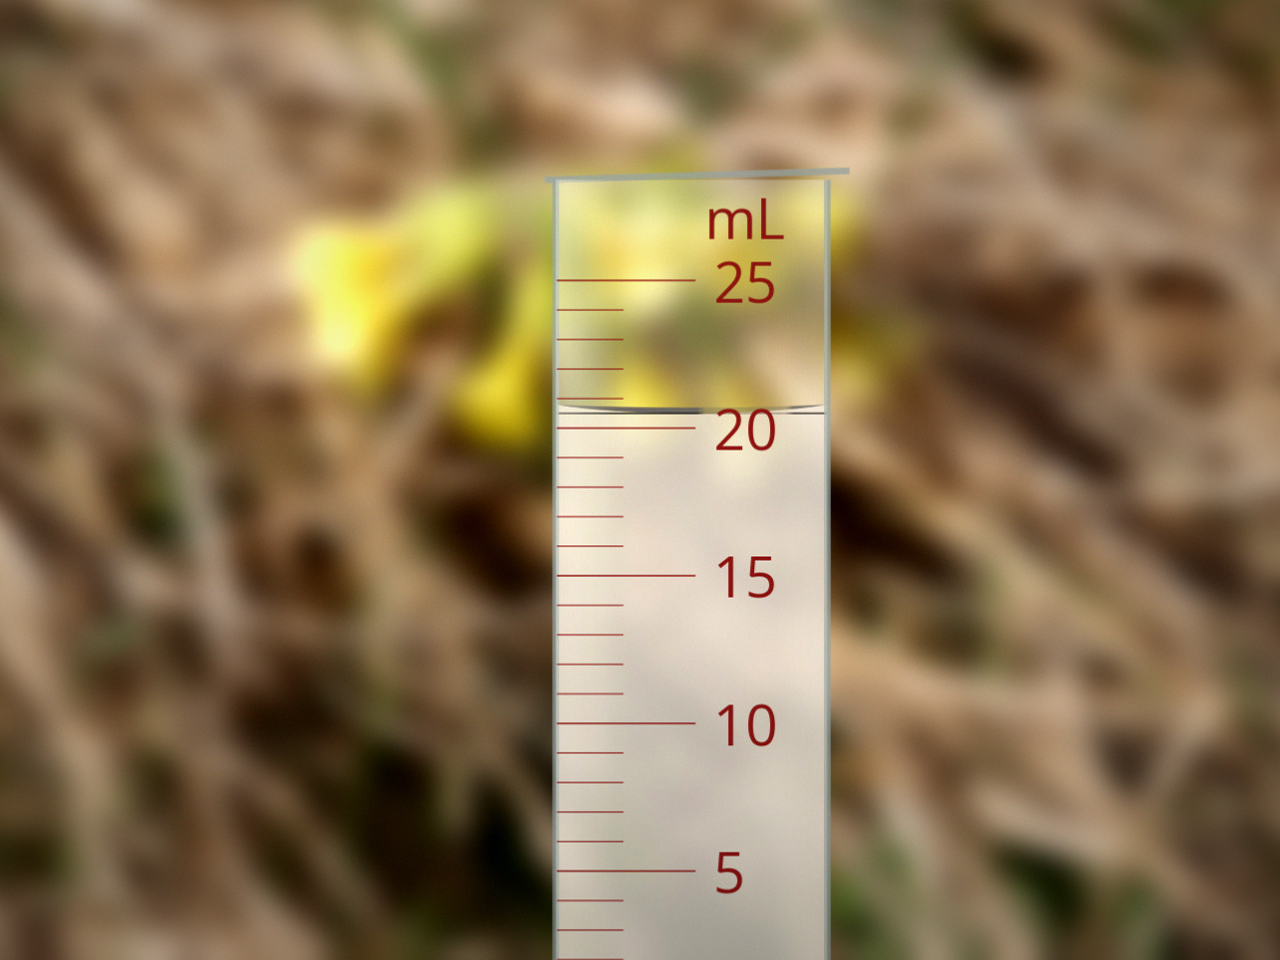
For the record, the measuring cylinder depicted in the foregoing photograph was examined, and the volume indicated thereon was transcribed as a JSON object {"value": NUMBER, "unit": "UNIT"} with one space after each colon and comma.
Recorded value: {"value": 20.5, "unit": "mL"}
